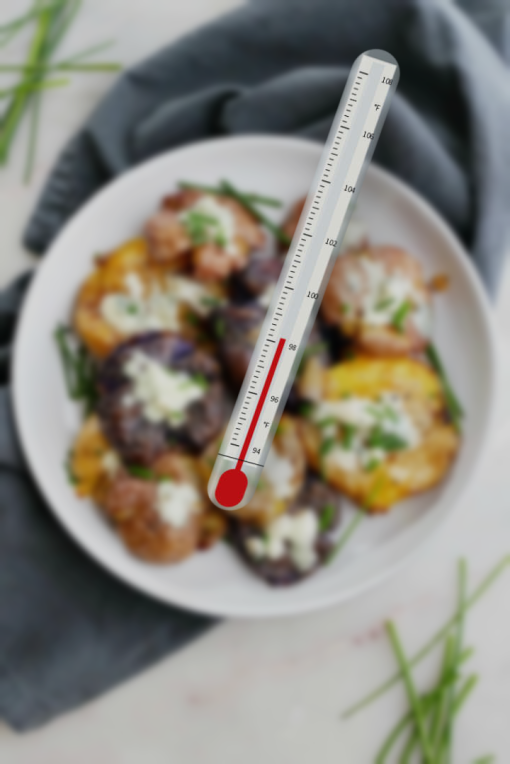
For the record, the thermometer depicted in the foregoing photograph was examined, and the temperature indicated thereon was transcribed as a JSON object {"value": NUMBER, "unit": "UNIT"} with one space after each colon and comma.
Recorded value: {"value": 98.2, "unit": "°F"}
